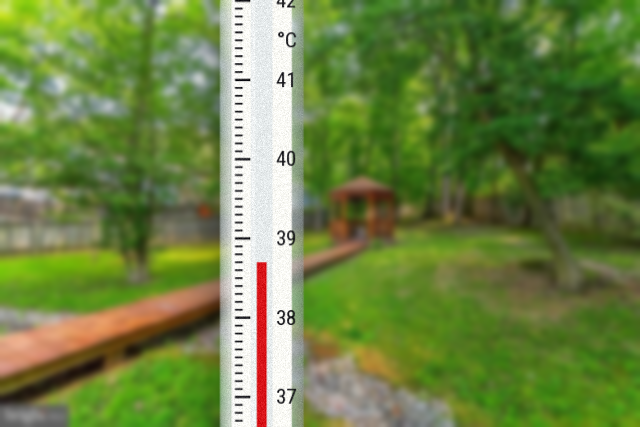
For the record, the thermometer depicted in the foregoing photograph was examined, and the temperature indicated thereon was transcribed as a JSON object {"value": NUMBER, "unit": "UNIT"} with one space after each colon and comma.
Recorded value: {"value": 38.7, "unit": "°C"}
